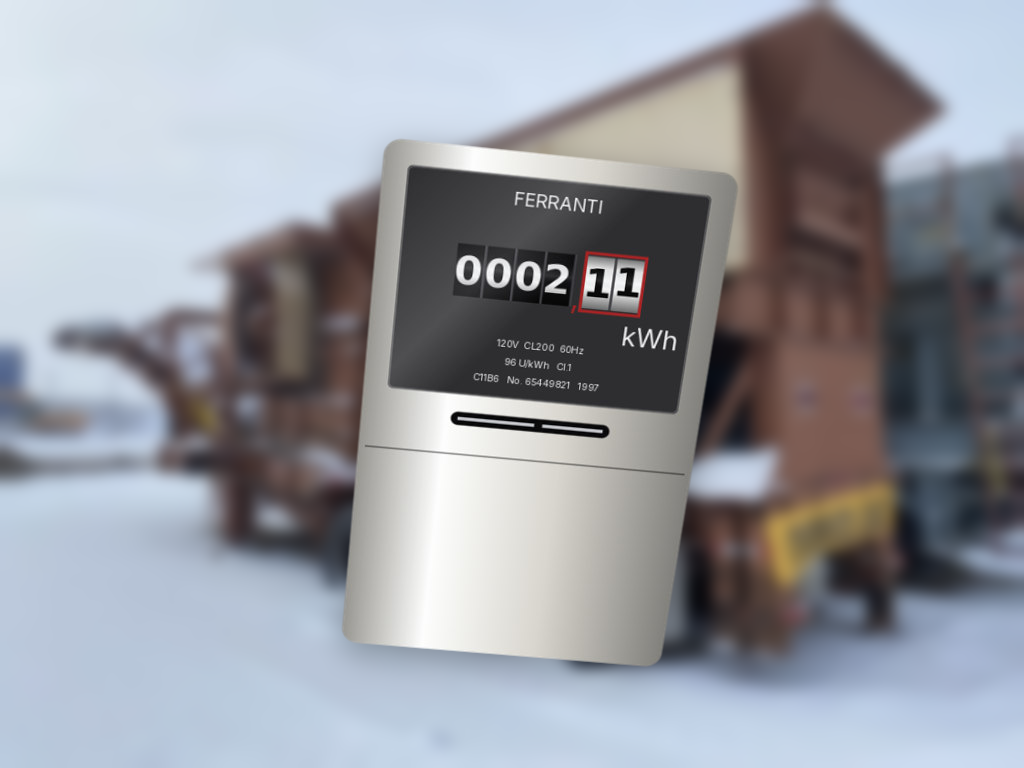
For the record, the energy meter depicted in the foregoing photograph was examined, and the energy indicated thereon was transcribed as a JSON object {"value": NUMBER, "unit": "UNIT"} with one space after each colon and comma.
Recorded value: {"value": 2.11, "unit": "kWh"}
